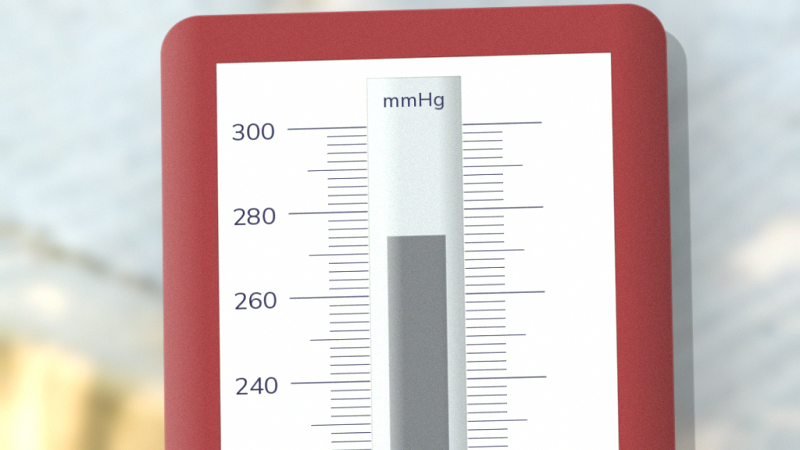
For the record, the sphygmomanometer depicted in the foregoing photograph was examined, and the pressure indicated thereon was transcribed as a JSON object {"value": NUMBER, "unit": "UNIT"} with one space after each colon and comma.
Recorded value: {"value": 274, "unit": "mmHg"}
